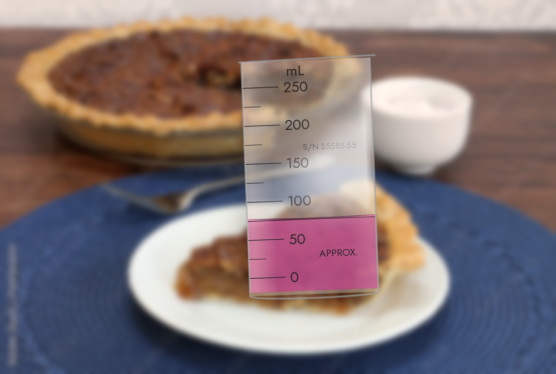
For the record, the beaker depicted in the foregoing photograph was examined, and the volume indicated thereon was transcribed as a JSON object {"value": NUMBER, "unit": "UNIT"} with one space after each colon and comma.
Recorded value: {"value": 75, "unit": "mL"}
